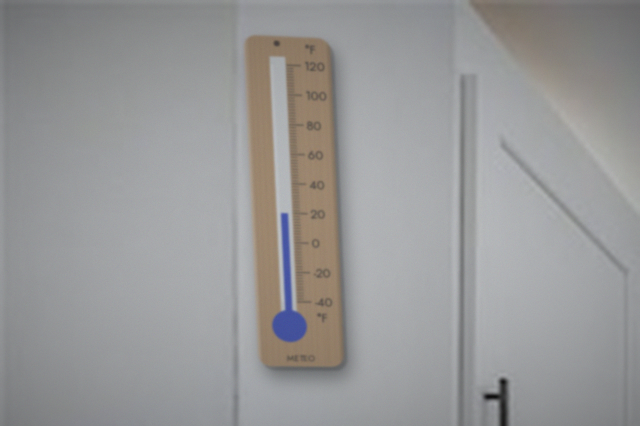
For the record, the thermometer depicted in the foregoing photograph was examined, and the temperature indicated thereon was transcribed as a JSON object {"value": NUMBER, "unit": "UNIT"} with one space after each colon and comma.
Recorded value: {"value": 20, "unit": "°F"}
